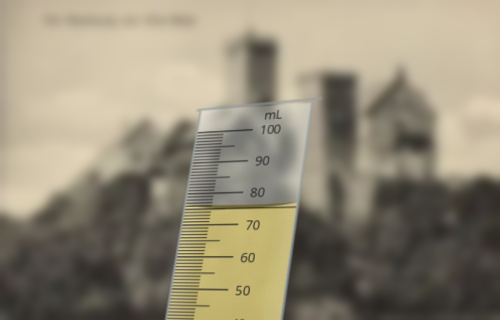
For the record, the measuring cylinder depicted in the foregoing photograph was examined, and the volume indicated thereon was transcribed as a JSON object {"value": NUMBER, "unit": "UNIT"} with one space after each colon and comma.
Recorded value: {"value": 75, "unit": "mL"}
